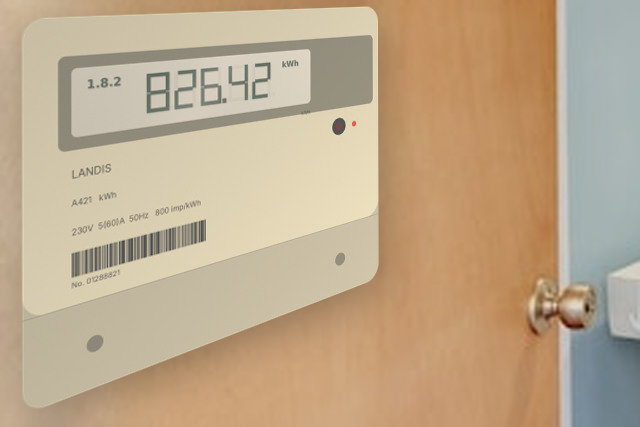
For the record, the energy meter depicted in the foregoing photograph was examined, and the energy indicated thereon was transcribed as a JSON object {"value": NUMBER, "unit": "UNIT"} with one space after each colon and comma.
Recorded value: {"value": 826.42, "unit": "kWh"}
